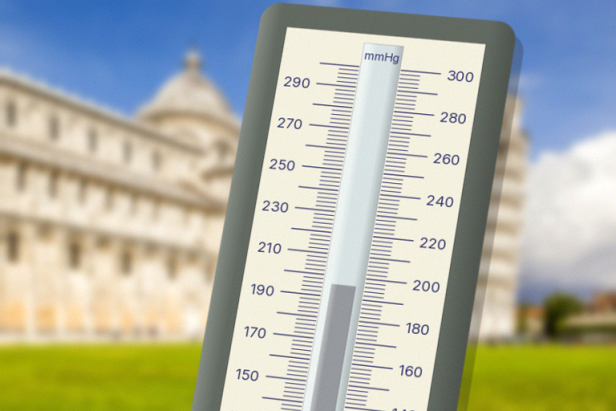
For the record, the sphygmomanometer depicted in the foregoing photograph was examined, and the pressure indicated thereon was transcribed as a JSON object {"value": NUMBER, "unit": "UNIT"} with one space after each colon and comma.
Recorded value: {"value": 196, "unit": "mmHg"}
